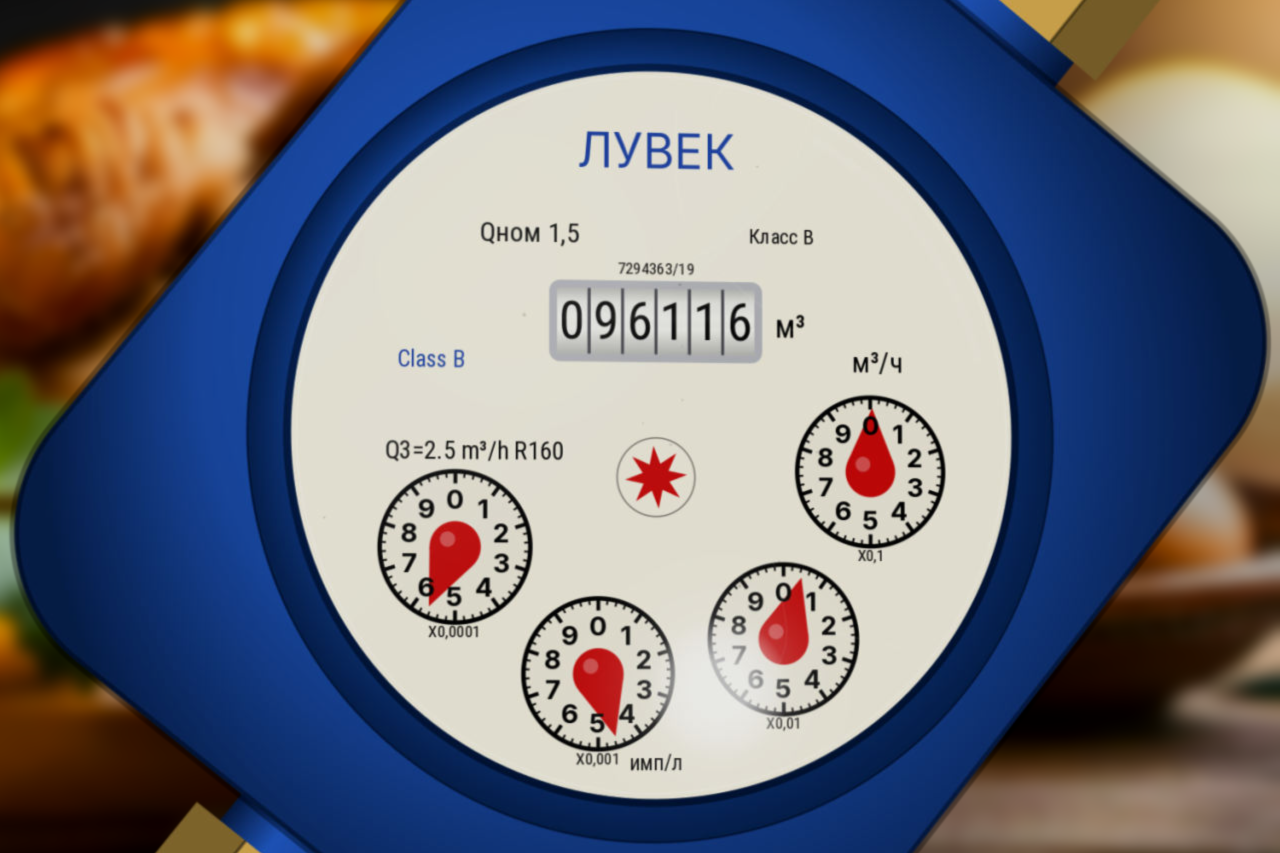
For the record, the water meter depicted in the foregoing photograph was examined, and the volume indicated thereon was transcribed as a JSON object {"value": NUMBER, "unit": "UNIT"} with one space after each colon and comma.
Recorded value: {"value": 96116.0045, "unit": "m³"}
